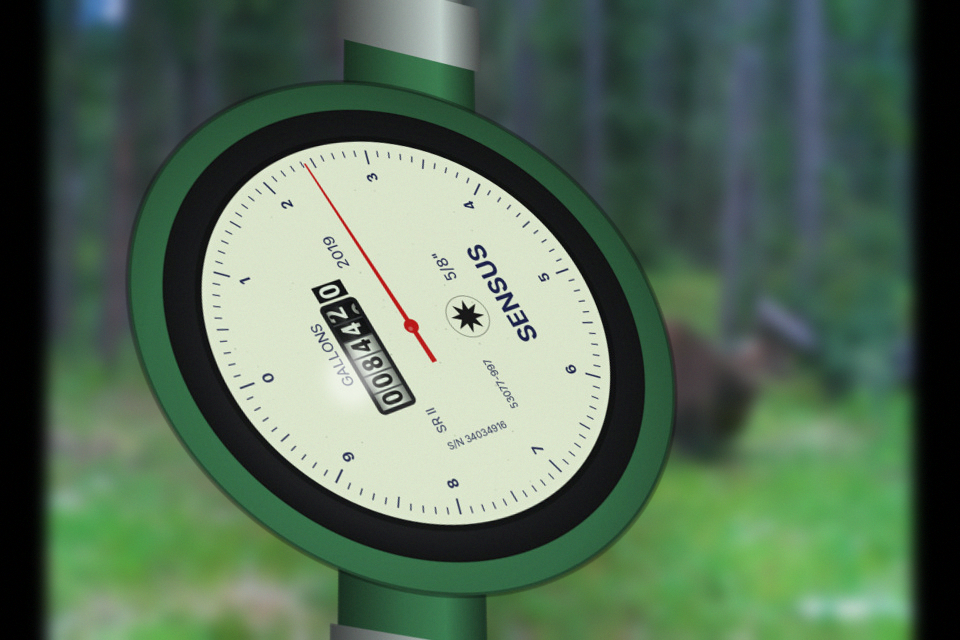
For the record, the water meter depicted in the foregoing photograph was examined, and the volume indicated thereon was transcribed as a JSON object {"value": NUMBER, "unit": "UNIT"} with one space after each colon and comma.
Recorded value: {"value": 84422.4, "unit": "gal"}
